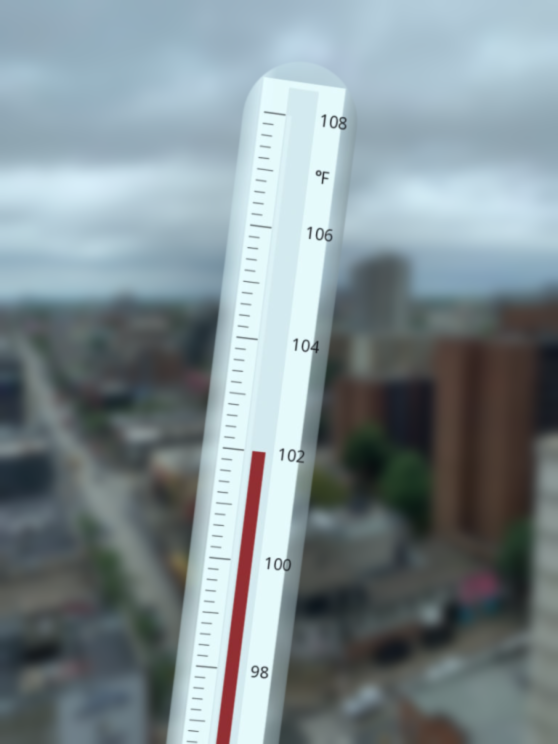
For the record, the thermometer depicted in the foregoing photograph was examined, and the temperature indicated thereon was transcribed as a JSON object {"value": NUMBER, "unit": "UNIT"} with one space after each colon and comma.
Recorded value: {"value": 102, "unit": "°F"}
